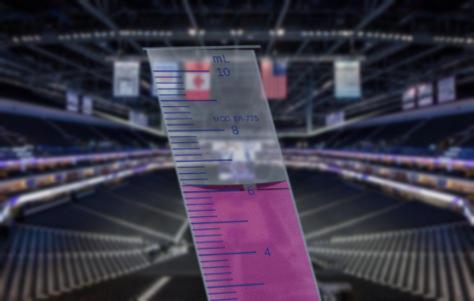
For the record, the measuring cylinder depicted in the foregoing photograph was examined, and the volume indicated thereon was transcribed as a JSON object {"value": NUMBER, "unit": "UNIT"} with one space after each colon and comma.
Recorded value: {"value": 6, "unit": "mL"}
